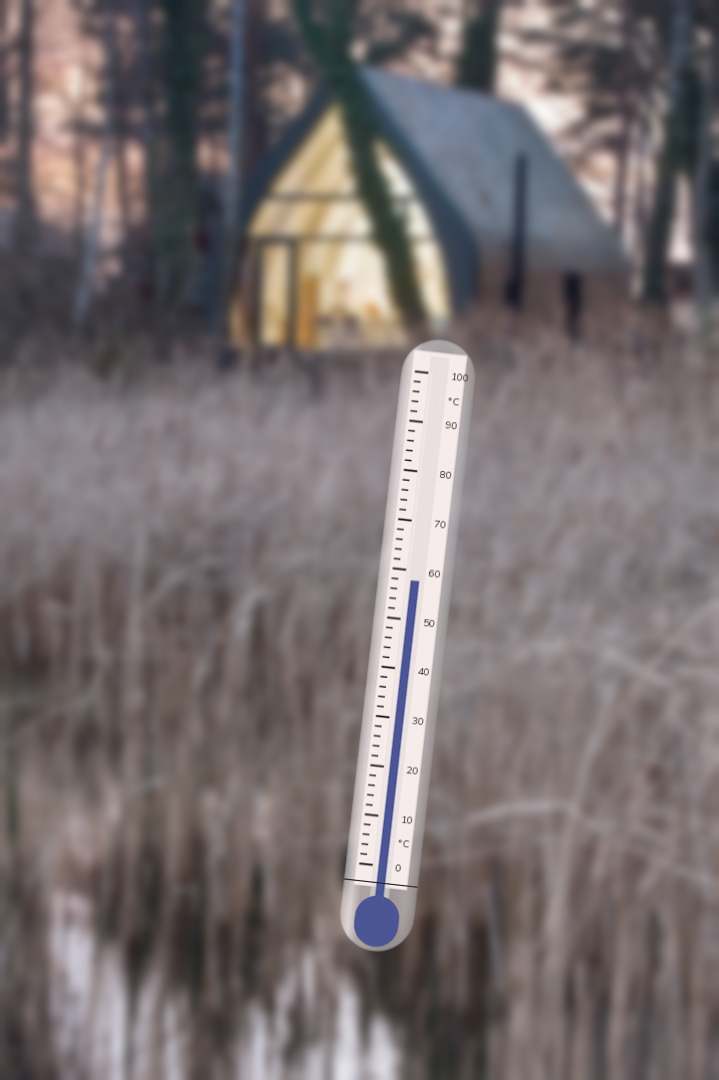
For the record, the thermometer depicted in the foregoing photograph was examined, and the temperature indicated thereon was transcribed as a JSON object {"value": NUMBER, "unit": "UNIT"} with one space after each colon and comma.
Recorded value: {"value": 58, "unit": "°C"}
